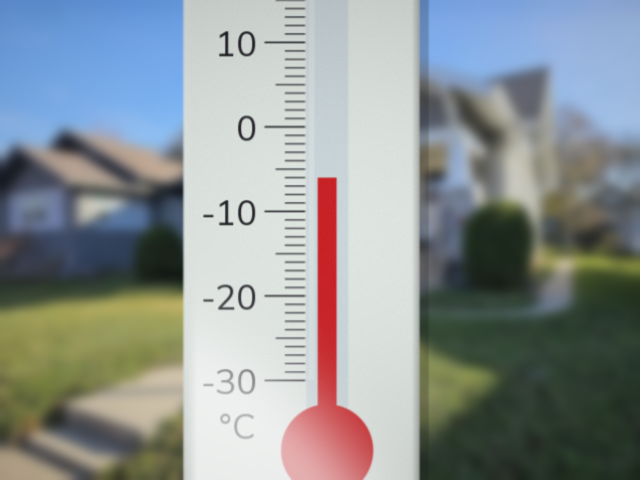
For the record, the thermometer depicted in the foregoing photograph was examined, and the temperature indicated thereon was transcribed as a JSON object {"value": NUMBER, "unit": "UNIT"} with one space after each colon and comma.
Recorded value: {"value": -6, "unit": "°C"}
